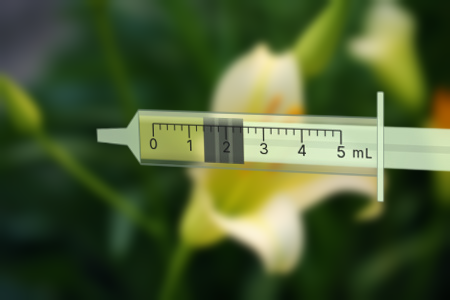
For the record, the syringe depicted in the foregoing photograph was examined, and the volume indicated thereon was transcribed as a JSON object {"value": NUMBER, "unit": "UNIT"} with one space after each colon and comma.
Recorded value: {"value": 1.4, "unit": "mL"}
